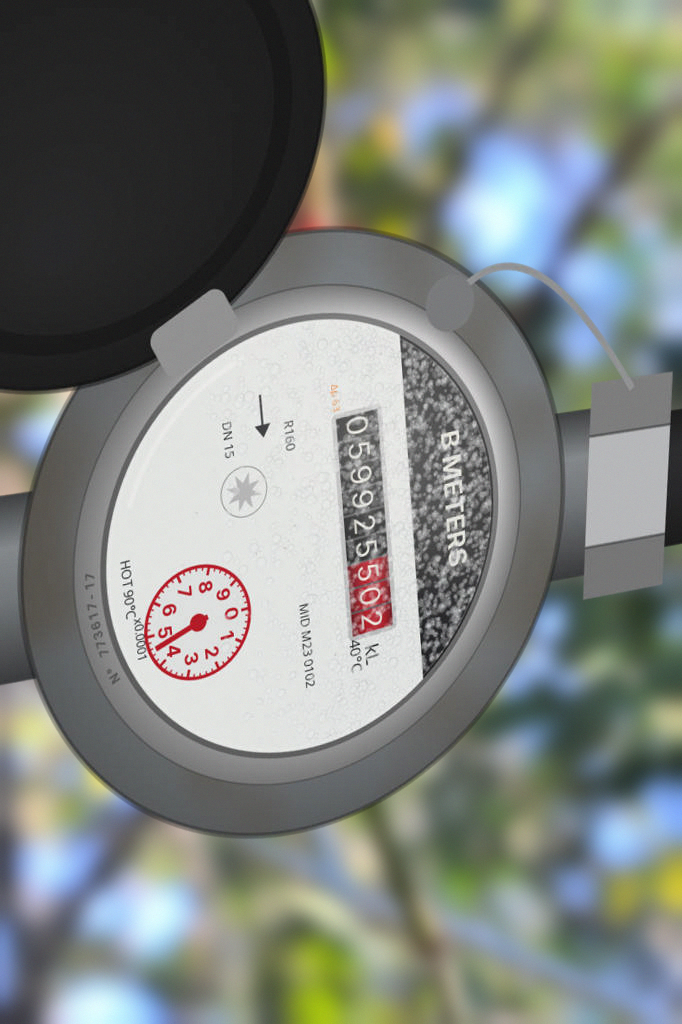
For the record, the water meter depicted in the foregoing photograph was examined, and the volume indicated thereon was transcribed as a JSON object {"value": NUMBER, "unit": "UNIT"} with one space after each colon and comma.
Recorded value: {"value": 59925.5024, "unit": "kL"}
